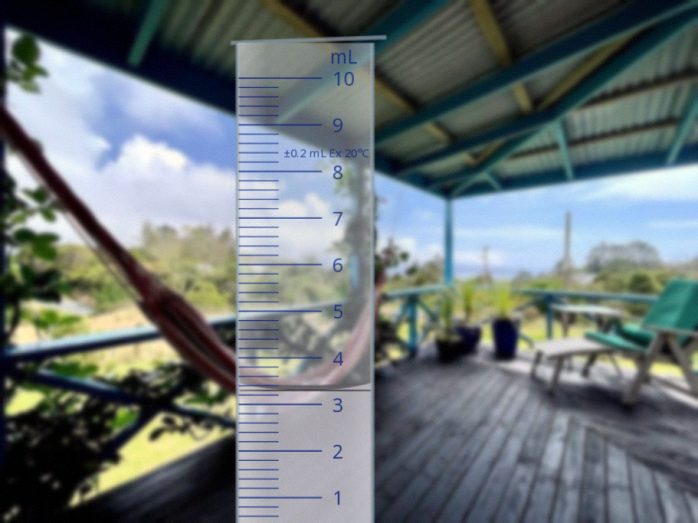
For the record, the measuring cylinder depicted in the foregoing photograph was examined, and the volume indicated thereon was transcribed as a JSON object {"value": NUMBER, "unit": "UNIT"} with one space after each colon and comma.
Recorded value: {"value": 3.3, "unit": "mL"}
